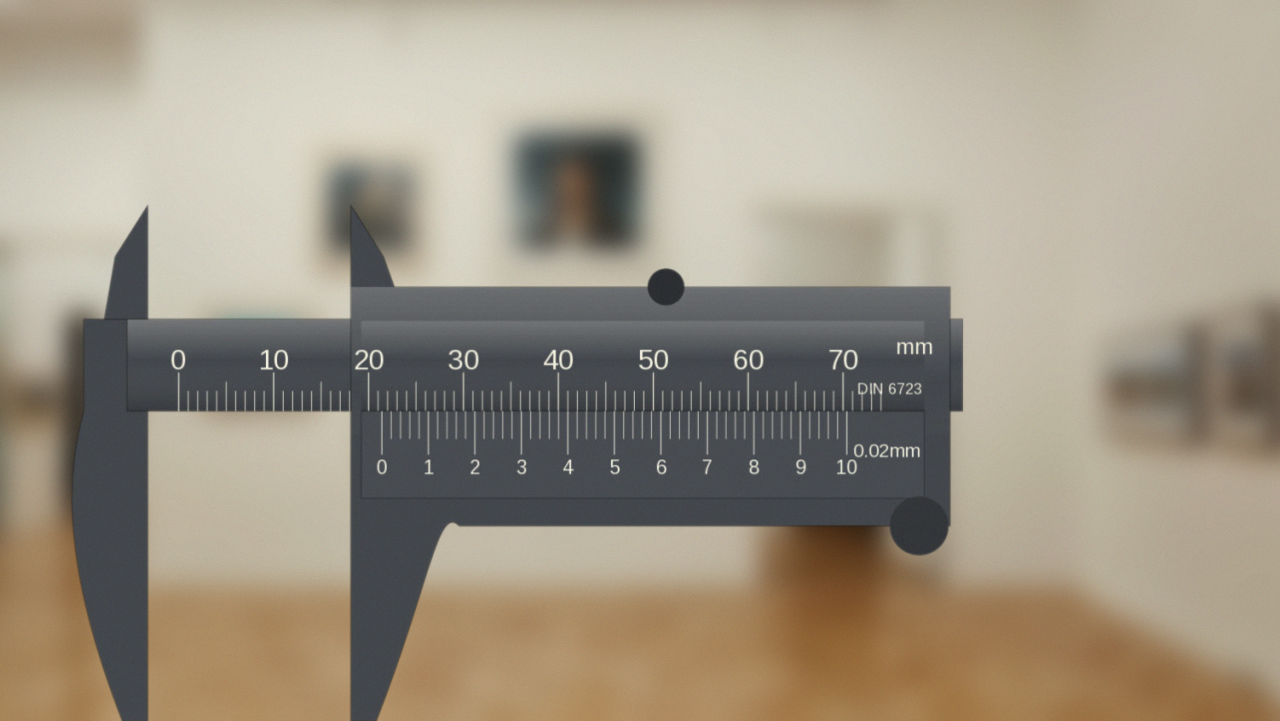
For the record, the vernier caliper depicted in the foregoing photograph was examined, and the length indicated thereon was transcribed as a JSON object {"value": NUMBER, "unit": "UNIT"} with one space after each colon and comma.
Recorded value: {"value": 21.4, "unit": "mm"}
